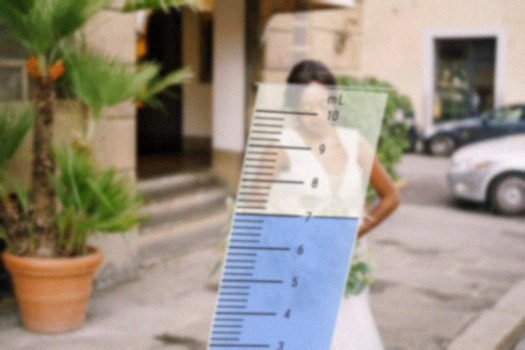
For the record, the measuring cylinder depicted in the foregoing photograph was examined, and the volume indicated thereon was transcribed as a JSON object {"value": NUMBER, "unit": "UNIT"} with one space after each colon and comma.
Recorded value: {"value": 7, "unit": "mL"}
